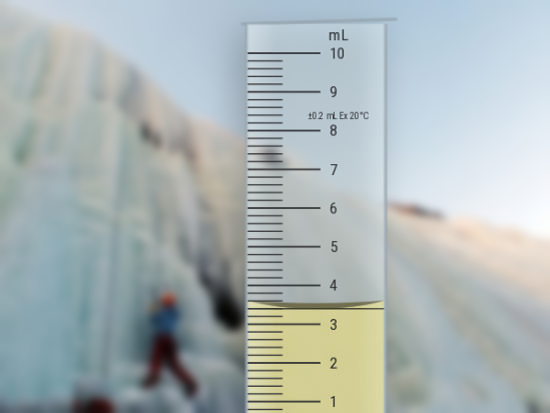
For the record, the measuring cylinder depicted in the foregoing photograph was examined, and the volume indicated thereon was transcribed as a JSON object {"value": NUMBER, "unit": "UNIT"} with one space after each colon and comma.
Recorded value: {"value": 3.4, "unit": "mL"}
